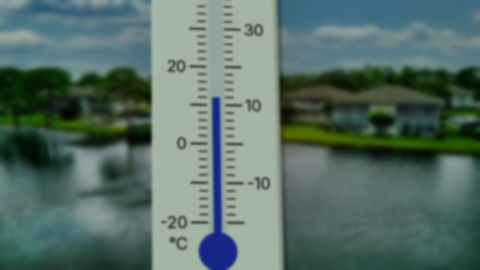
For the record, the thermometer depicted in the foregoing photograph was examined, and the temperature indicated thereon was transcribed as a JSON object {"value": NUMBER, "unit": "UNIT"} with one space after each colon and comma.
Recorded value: {"value": 12, "unit": "°C"}
